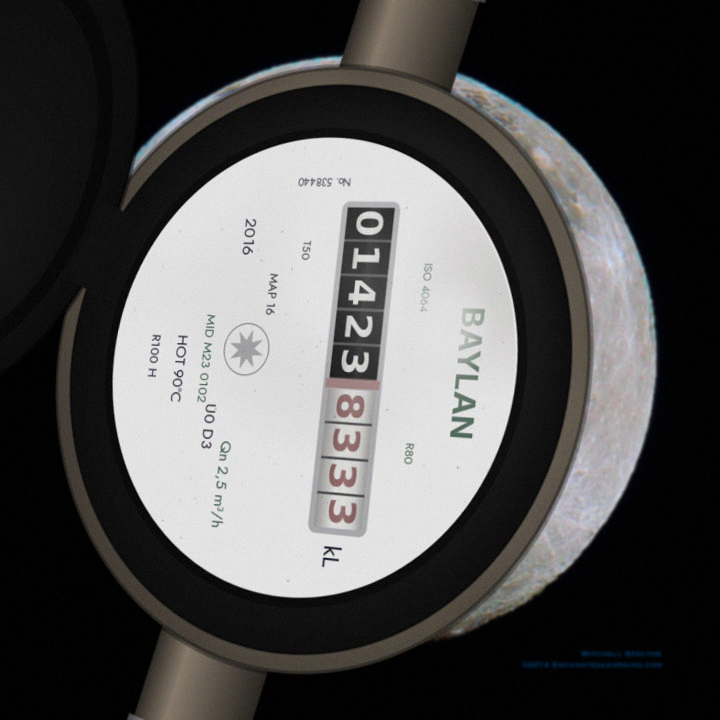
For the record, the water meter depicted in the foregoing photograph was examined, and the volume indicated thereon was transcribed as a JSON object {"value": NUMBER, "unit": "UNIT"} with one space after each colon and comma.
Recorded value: {"value": 1423.8333, "unit": "kL"}
